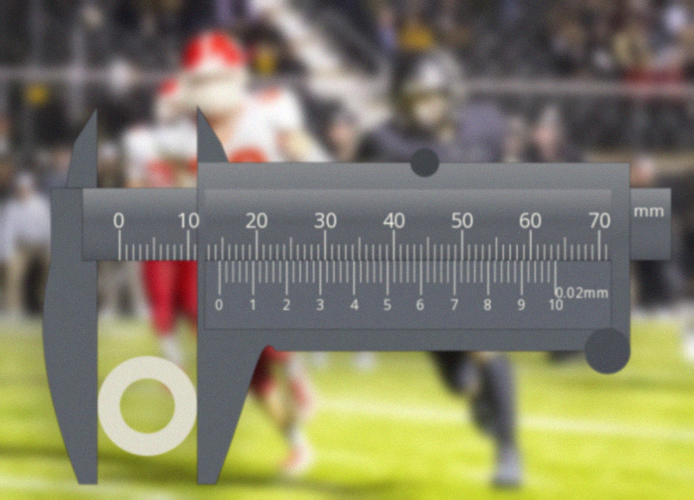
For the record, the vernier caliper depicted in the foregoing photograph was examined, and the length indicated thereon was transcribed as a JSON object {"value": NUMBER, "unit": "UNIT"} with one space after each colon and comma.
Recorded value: {"value": 14.6, "unit": "mm"}
